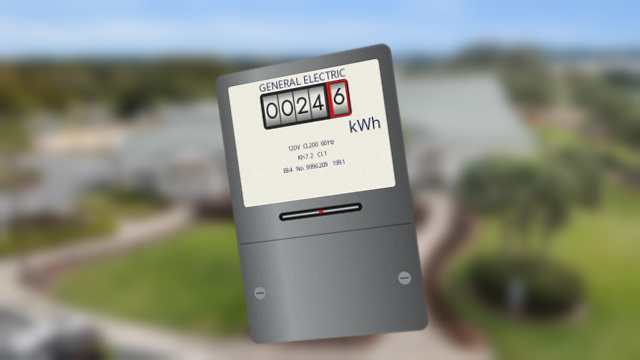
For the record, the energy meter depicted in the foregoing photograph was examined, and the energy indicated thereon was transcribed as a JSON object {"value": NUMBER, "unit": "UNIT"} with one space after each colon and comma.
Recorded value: {"value": 24.6, "unit": "kWh"}
